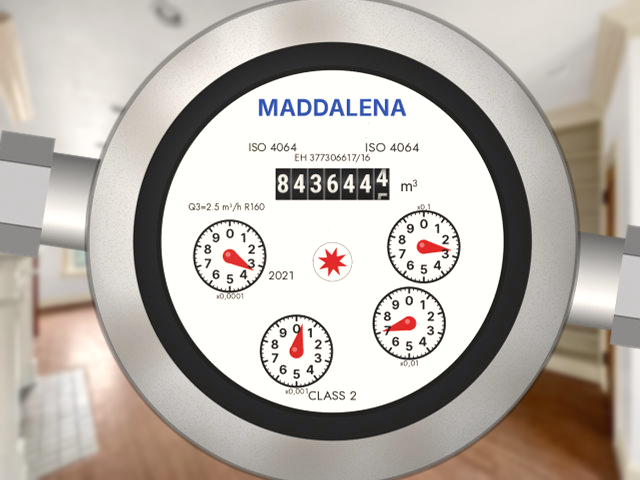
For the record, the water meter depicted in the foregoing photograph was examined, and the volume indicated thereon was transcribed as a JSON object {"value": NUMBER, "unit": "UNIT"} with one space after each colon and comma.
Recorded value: {"value": 8436444.2703, "unit": "m³"}
